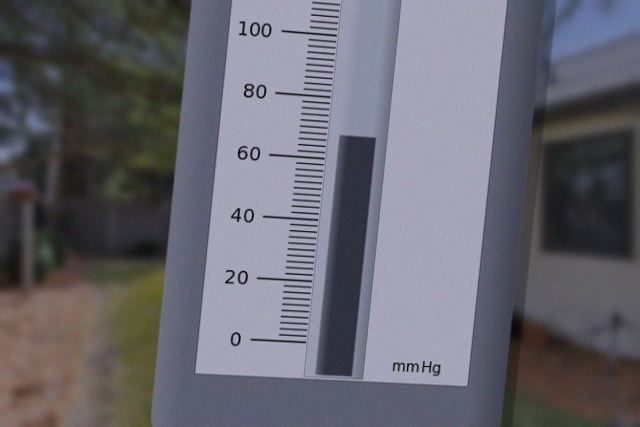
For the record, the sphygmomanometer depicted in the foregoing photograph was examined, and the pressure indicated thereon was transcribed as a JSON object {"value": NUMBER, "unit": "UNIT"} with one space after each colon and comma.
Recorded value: {"value": 68, "unit": "mmHg"}
